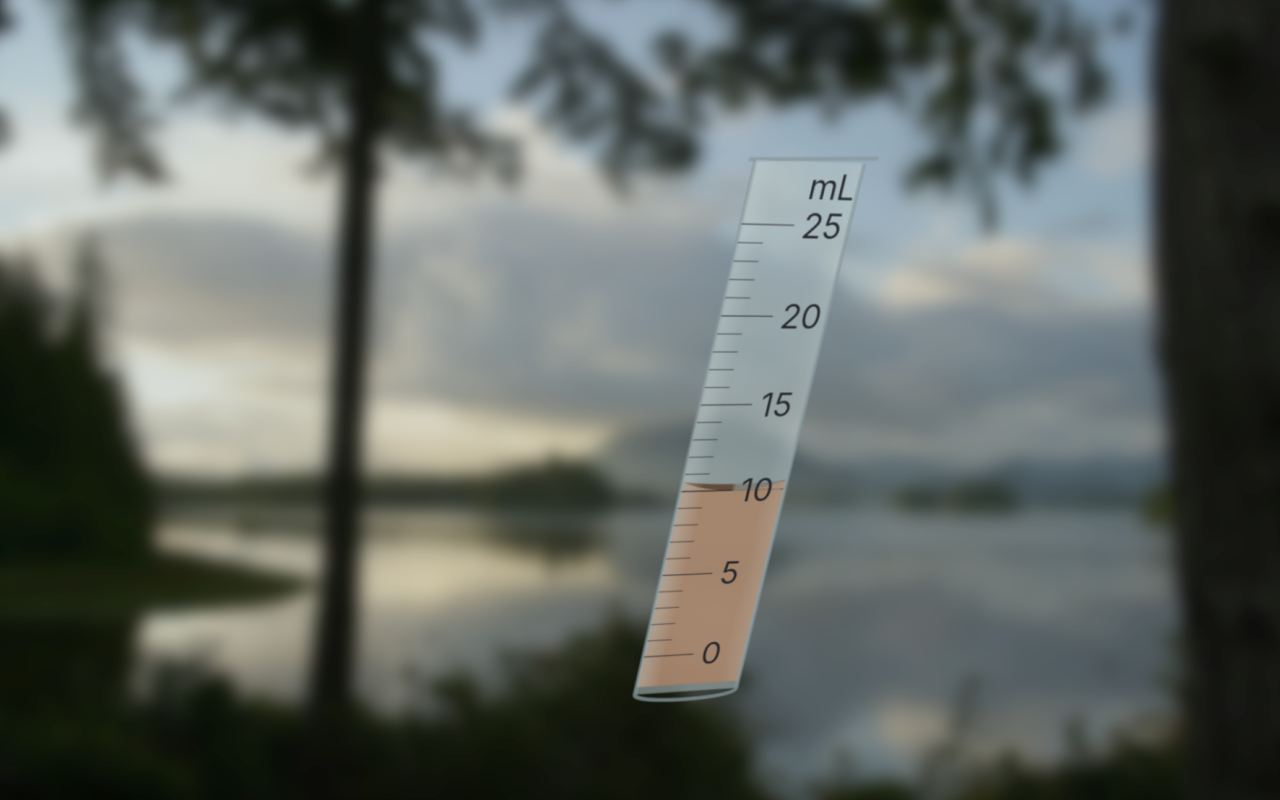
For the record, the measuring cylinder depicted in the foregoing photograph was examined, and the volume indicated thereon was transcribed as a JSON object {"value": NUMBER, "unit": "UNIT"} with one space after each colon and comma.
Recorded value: {"value": 10, "unit": "mL"}
